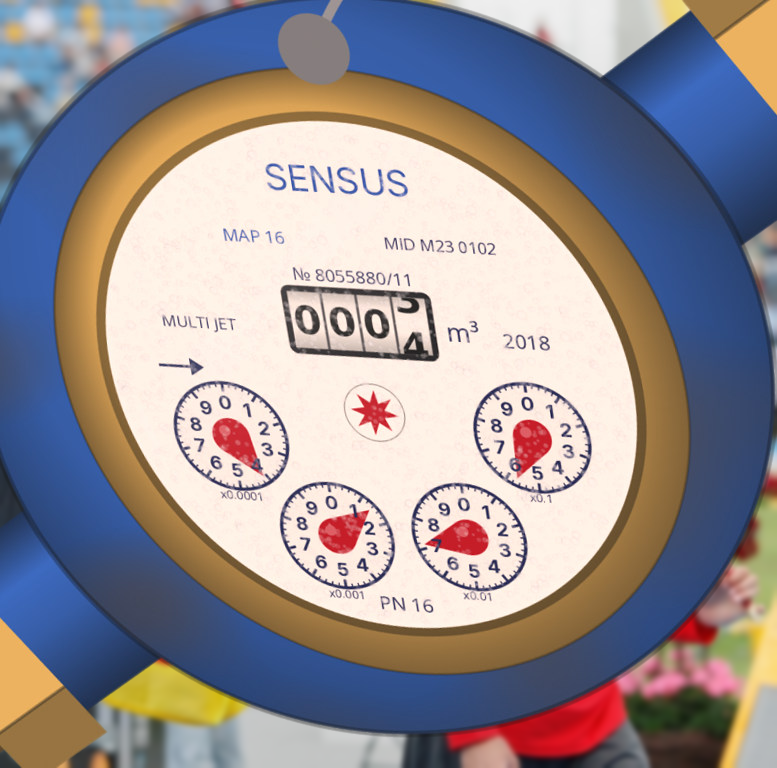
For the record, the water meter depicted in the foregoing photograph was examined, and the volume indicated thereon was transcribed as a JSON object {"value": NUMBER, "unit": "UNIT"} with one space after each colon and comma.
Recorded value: {"value": 3.5714, "unit": "m³"}
